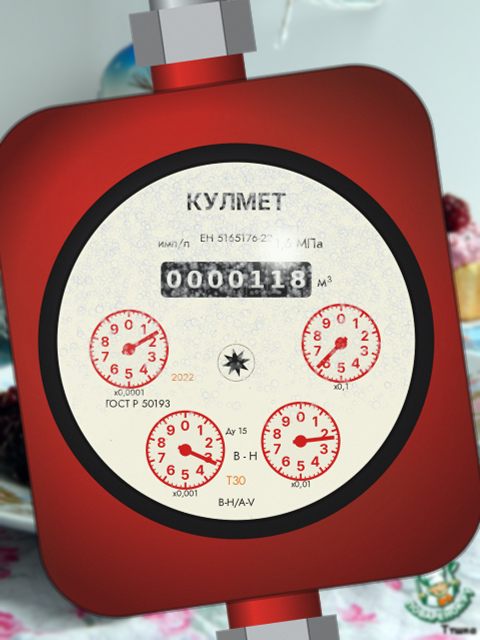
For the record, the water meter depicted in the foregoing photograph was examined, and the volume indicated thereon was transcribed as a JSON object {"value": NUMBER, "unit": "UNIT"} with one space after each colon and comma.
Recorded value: {"value": 118.6231, "unit": "m³"}
